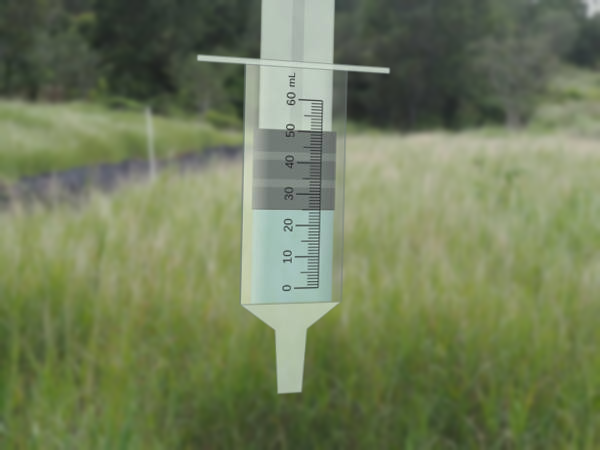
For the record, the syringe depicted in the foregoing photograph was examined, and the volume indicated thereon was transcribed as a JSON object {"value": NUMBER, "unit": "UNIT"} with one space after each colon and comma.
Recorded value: {"value": 25, "unit": "mL"}
